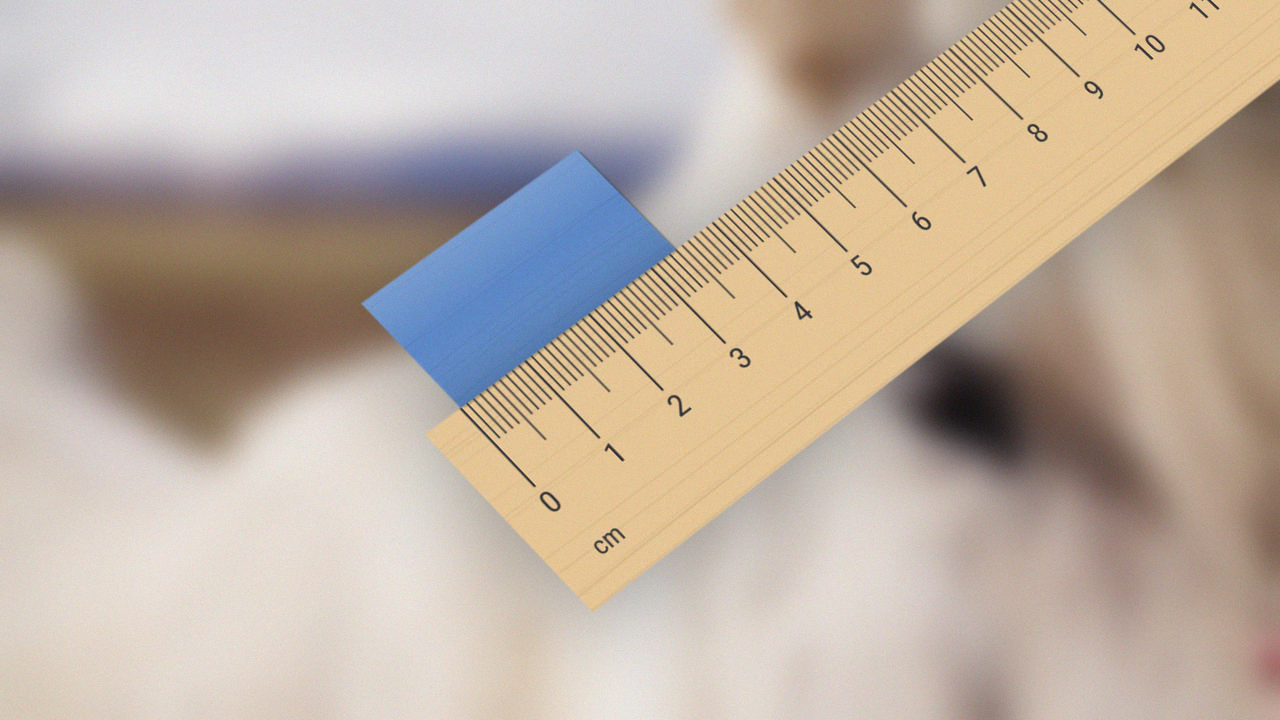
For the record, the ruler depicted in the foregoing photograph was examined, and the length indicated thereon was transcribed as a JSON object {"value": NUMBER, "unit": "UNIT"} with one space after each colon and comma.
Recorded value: {"value": 3.4, "unit": "cm"}
